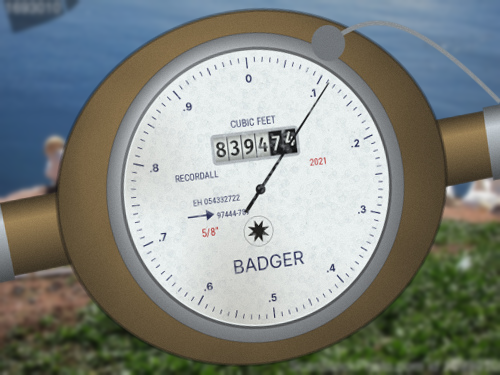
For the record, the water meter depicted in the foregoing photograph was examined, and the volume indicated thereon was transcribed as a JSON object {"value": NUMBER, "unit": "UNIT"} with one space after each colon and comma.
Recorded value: {"value": 839474.11, "unit": "ft³"}
